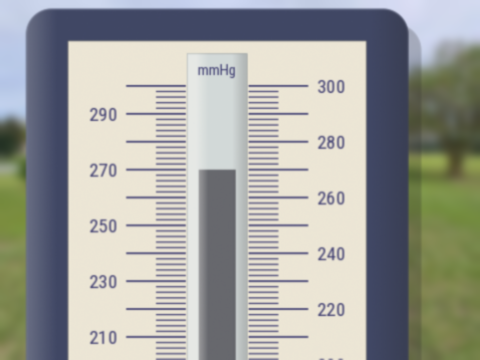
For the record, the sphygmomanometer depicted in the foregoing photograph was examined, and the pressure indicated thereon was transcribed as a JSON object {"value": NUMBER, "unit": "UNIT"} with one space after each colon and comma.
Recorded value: {"value": 270, "unit": "mmHg"}
